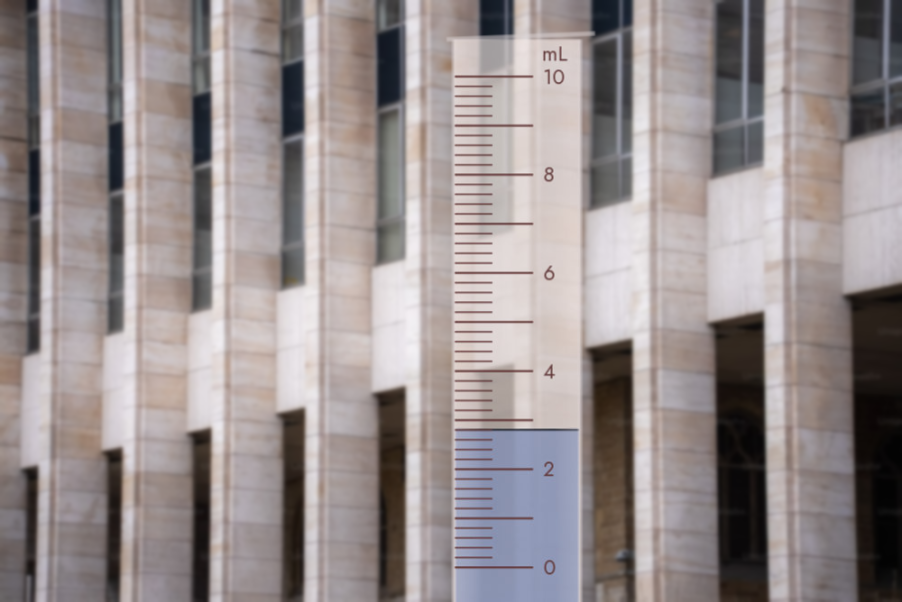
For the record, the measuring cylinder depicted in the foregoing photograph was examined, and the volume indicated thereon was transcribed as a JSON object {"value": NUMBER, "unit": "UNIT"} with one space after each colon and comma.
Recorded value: {"value": 2.8, "unit": "mL"}
